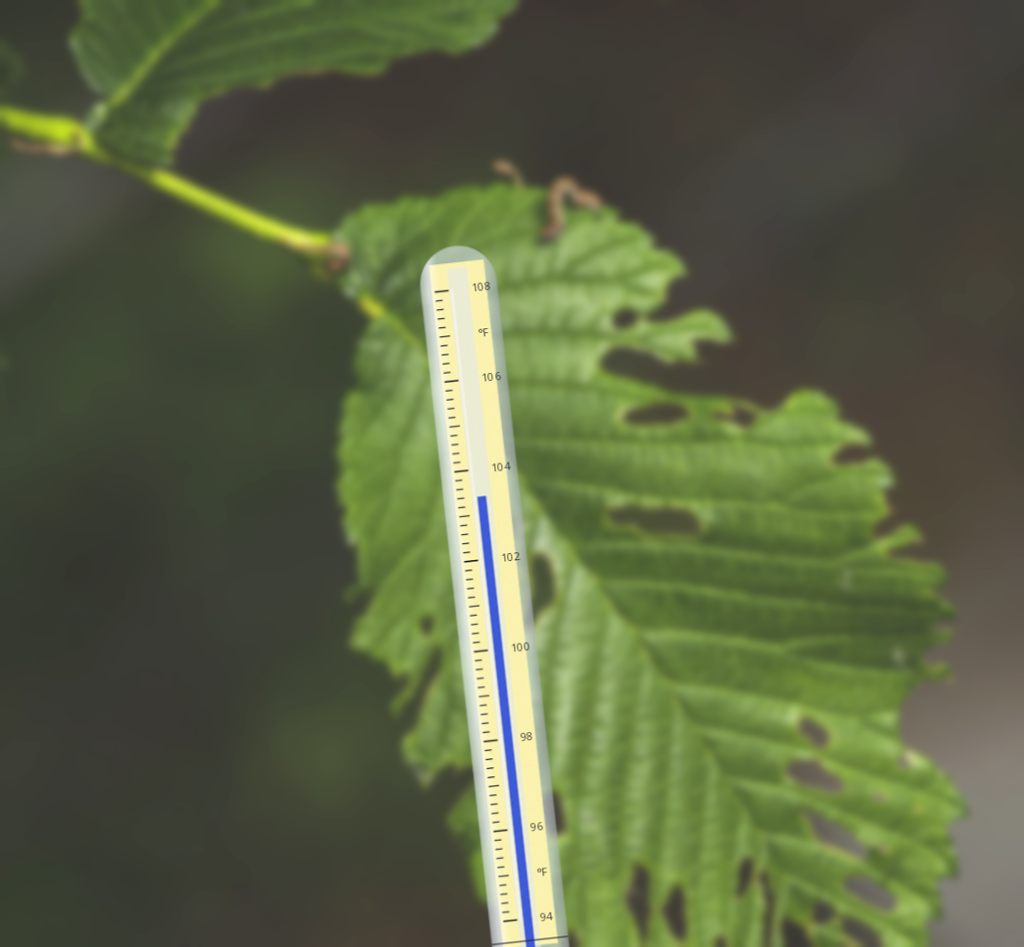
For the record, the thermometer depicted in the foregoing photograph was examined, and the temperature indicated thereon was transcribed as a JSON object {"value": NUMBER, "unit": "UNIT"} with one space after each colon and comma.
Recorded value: {"value": 103.4, "unit": "°F"}
